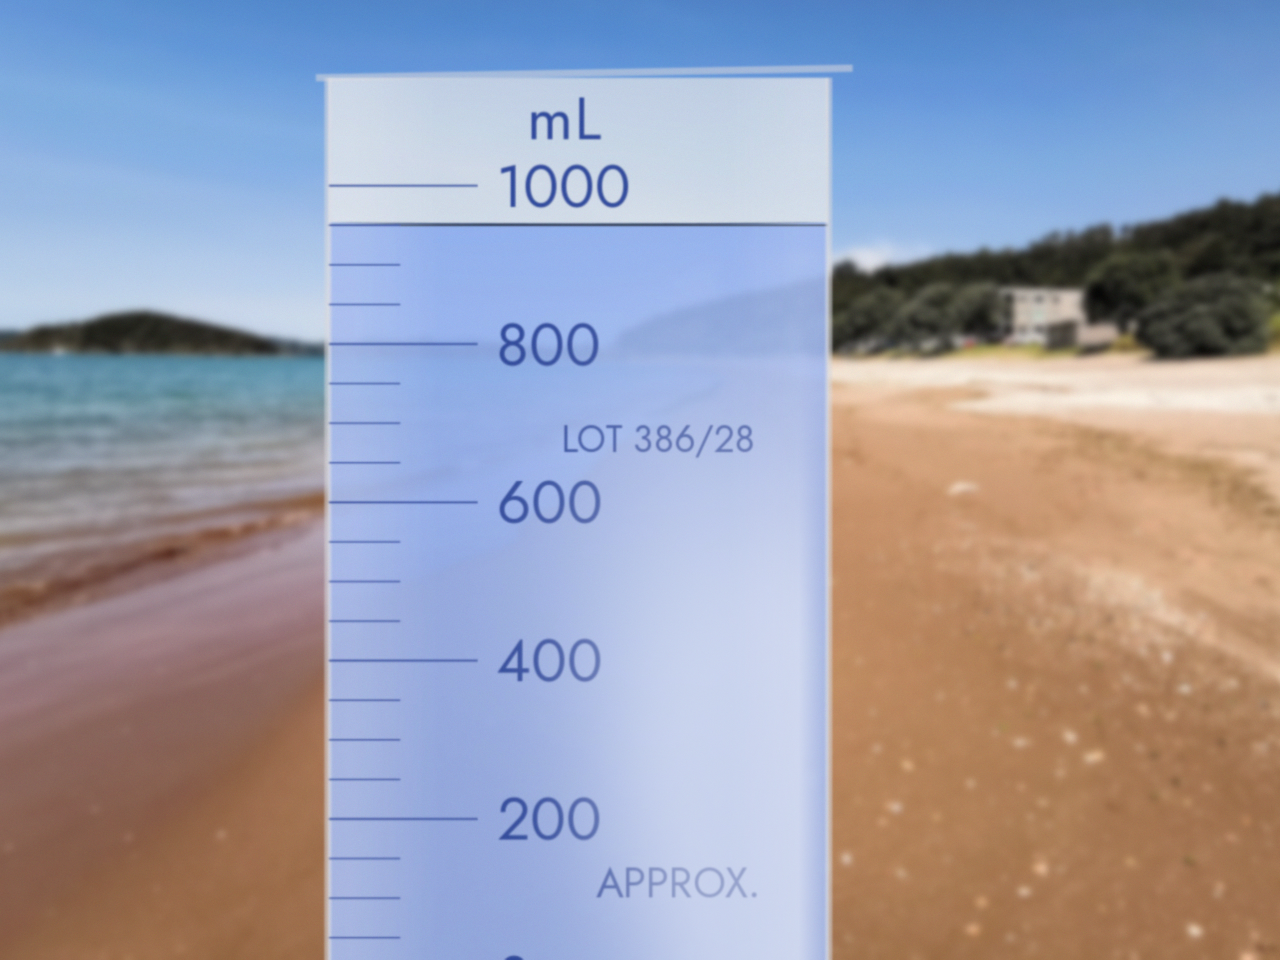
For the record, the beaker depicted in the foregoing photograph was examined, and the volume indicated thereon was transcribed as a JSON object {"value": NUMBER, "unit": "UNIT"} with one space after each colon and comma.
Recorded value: {"value": 950, "unit": "mL"}
